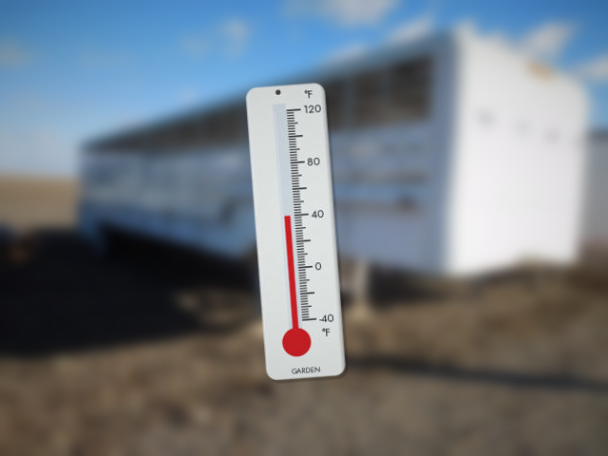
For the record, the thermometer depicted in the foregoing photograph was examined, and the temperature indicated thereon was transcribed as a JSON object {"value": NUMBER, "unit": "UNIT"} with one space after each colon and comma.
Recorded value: {"value": 40, "unit": "°F"}
